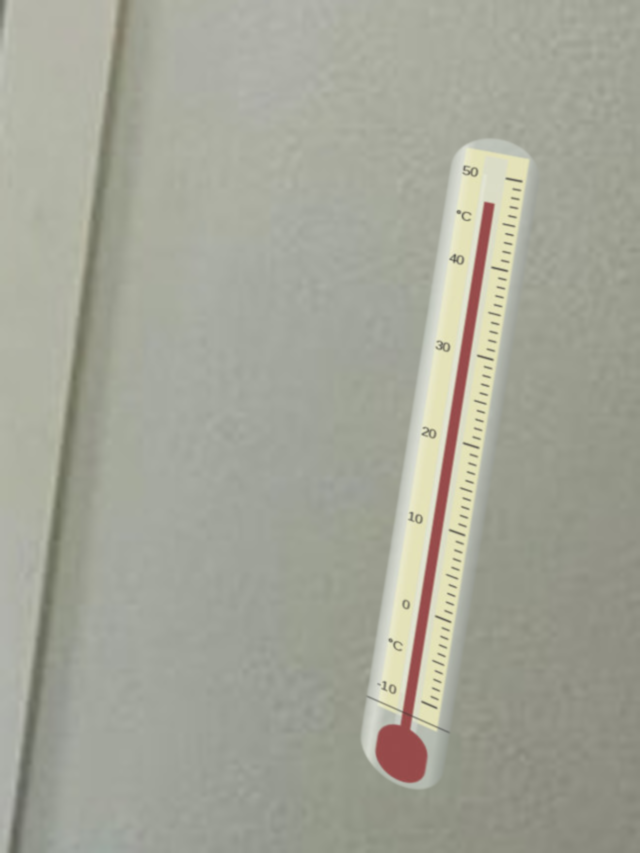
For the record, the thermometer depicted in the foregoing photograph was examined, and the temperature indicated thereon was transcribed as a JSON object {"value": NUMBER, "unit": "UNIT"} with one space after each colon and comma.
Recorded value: {"value": 47, "unit": "°C"}
